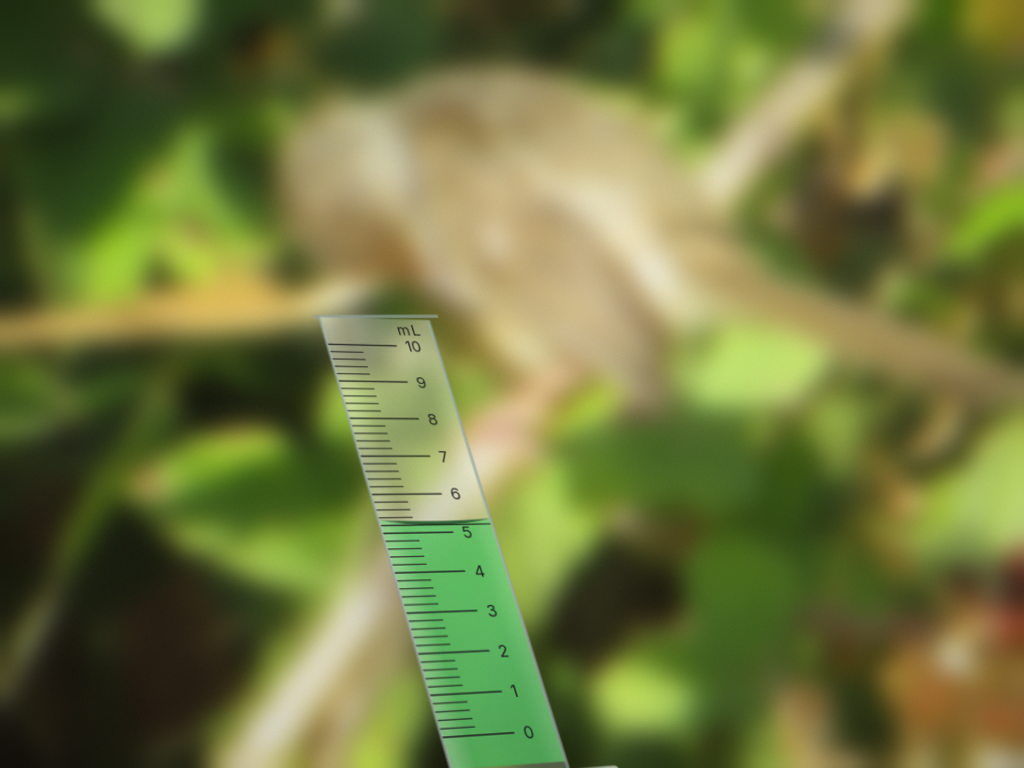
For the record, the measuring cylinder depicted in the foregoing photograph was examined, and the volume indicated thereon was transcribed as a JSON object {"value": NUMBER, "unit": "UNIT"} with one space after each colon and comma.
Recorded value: {"value": 5.2, "unit": "mL"}
